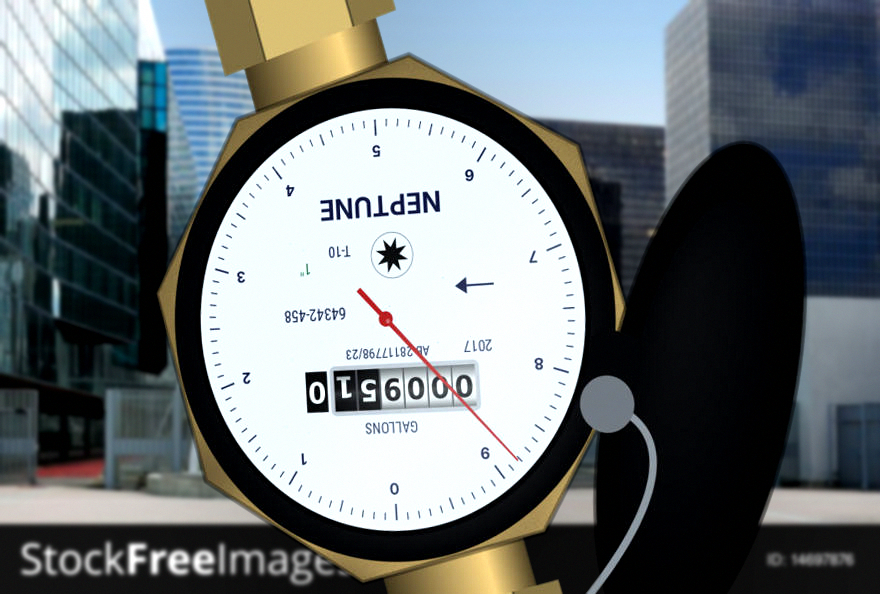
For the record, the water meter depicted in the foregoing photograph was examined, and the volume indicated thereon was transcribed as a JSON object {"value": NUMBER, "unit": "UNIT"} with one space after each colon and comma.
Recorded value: {"value": 9508.8, "unit": "gal"}
